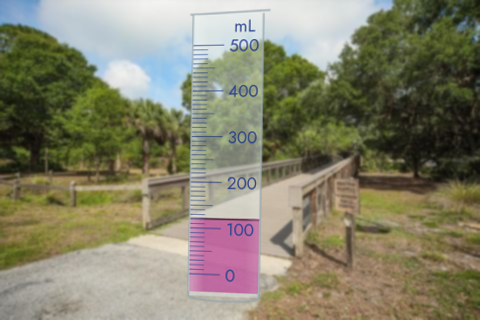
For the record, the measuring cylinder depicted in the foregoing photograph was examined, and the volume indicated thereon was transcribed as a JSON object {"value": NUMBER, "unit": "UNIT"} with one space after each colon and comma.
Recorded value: {"value": 120, "unit": "mL"}
